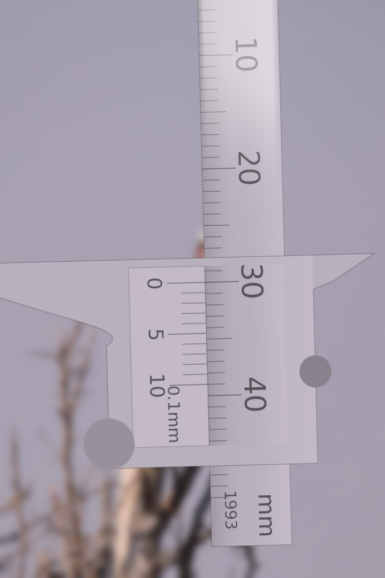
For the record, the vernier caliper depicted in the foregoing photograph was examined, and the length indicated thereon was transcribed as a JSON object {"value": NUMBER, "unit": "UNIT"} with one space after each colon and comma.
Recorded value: {"value": 30.0, "unit": "mm"}
